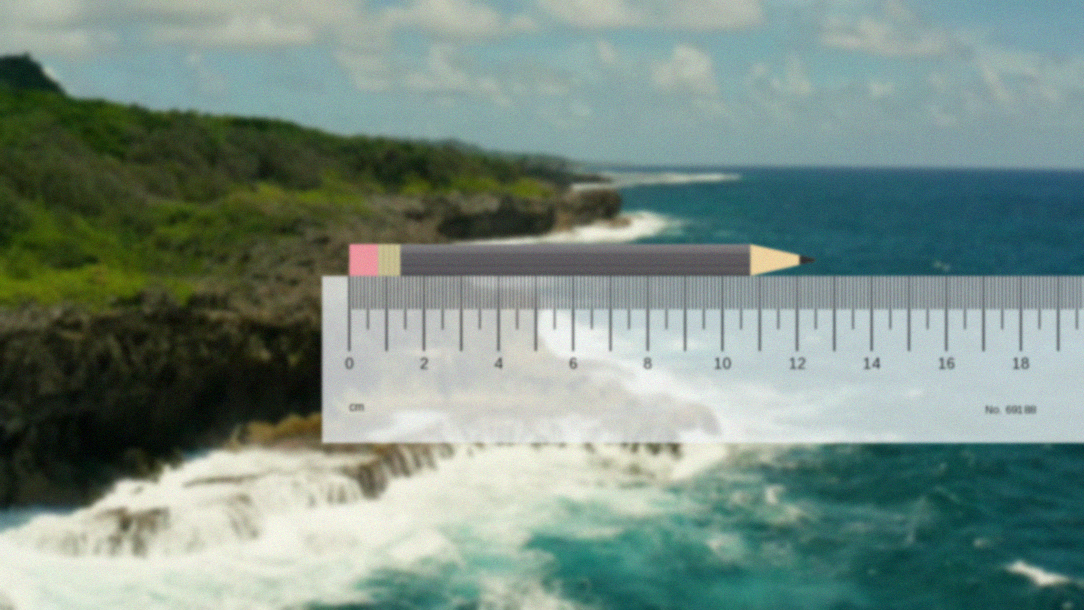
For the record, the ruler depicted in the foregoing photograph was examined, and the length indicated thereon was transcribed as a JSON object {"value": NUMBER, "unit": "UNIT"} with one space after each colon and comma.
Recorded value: {"value": 12.5, "unit": "cm"}
